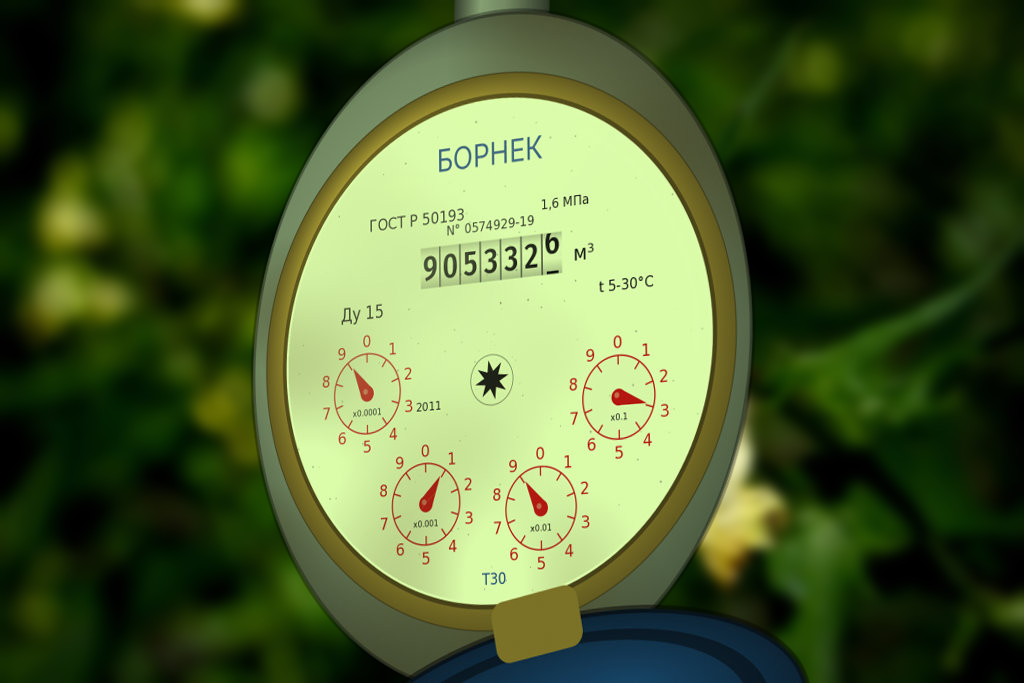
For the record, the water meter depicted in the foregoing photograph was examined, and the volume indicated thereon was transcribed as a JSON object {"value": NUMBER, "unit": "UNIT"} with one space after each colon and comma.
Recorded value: {"value": 9053326.2909, "unit": "m³"}
